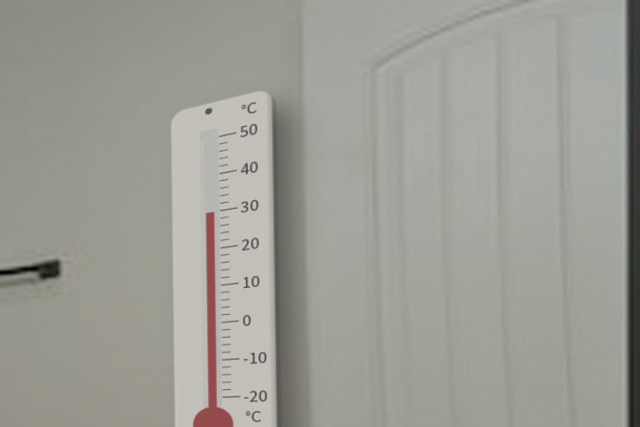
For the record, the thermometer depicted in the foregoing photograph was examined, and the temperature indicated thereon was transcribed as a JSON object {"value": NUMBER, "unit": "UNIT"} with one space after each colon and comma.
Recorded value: {"value": 30, "unit": "°C"}
